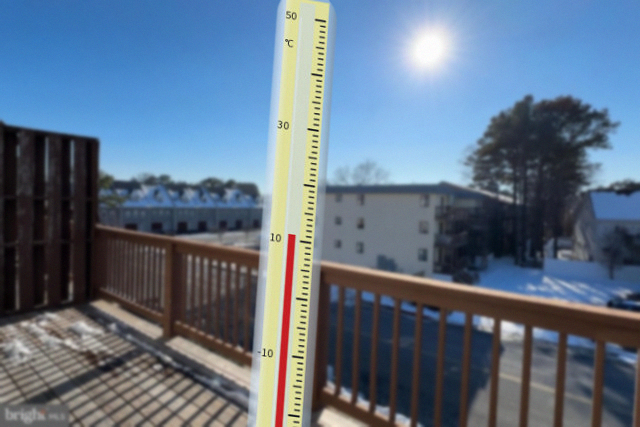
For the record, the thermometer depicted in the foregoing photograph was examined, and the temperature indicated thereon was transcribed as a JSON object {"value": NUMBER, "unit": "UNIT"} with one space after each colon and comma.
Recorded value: {"value": 11, "unit": "°C"}
